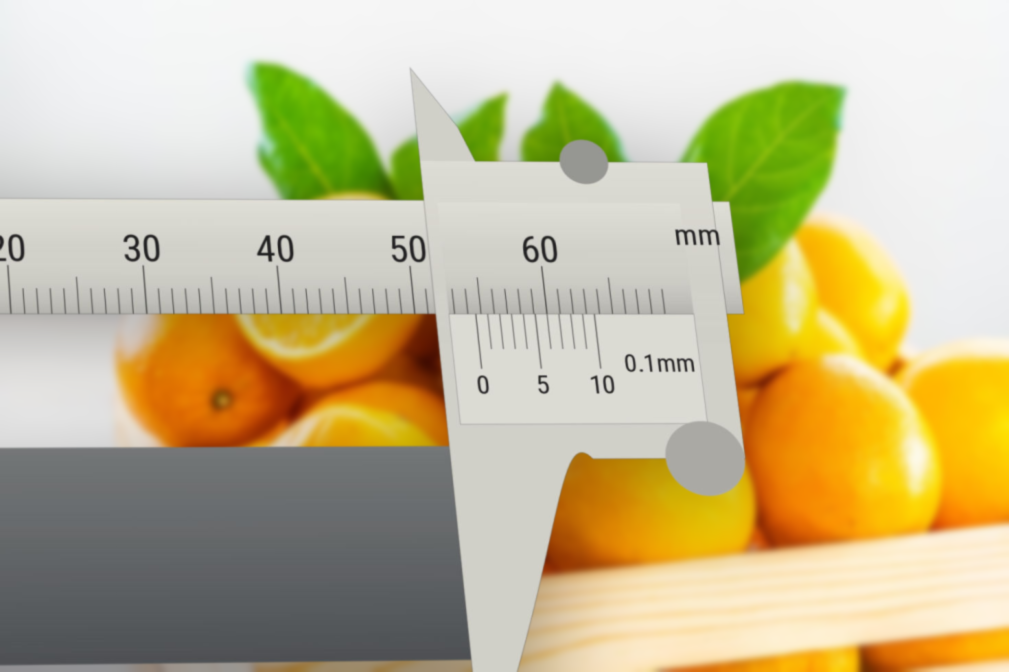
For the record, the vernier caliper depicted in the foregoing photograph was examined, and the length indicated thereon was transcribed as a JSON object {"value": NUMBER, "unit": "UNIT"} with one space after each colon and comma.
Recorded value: {"value": 54.6, "unit": "mm"}
